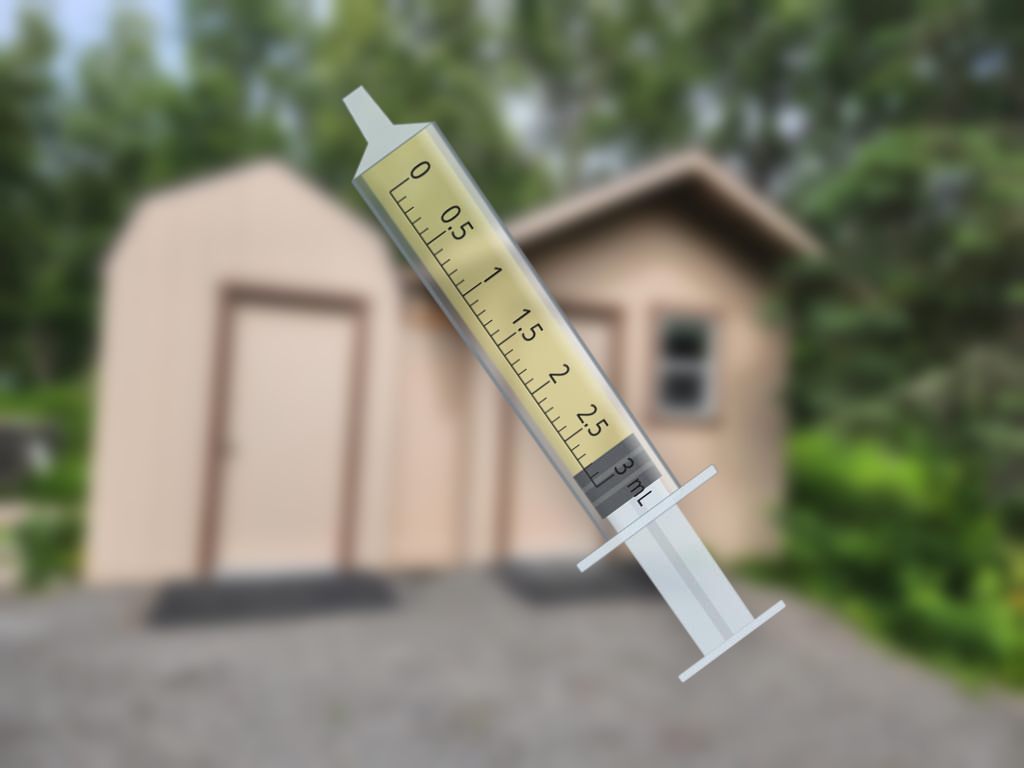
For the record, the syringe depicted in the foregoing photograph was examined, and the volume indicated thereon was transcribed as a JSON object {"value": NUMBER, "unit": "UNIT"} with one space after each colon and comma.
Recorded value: {"value": 2.8, "unit": "mL"}
